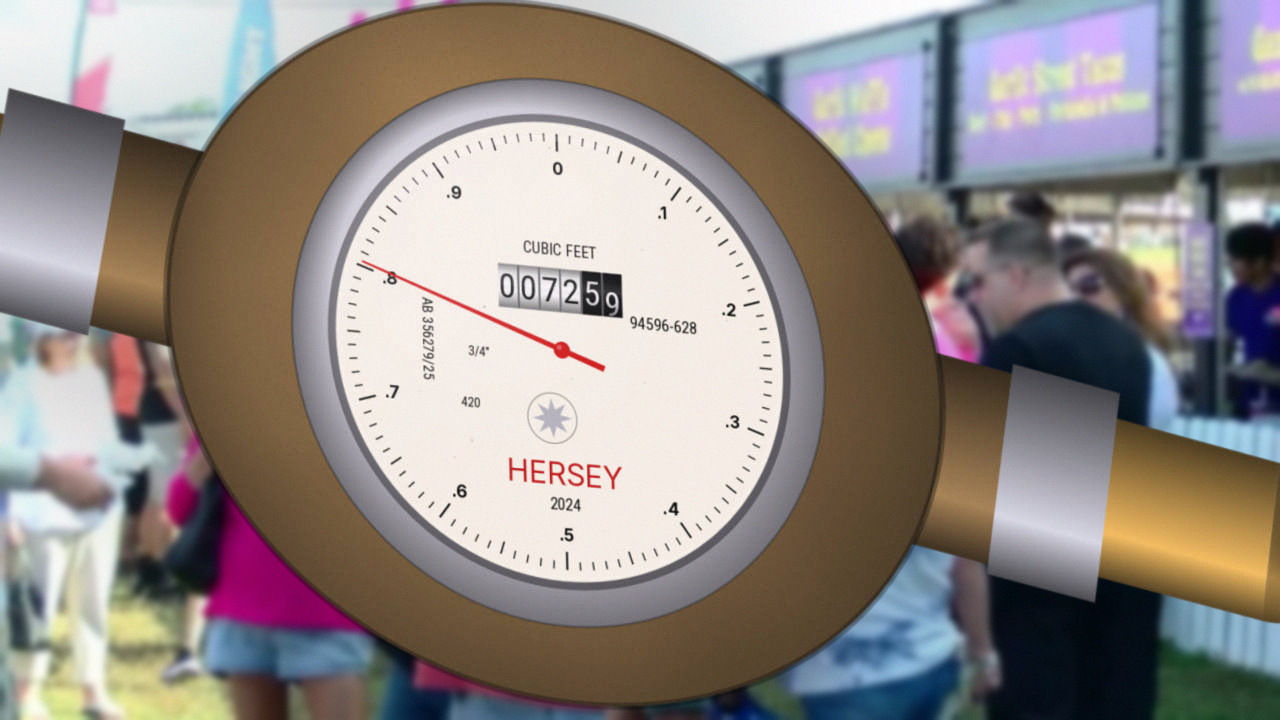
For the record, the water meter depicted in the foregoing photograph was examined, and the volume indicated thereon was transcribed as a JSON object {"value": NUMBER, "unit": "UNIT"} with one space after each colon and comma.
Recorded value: {"value": 7258.80, "unit": "ft³"}
